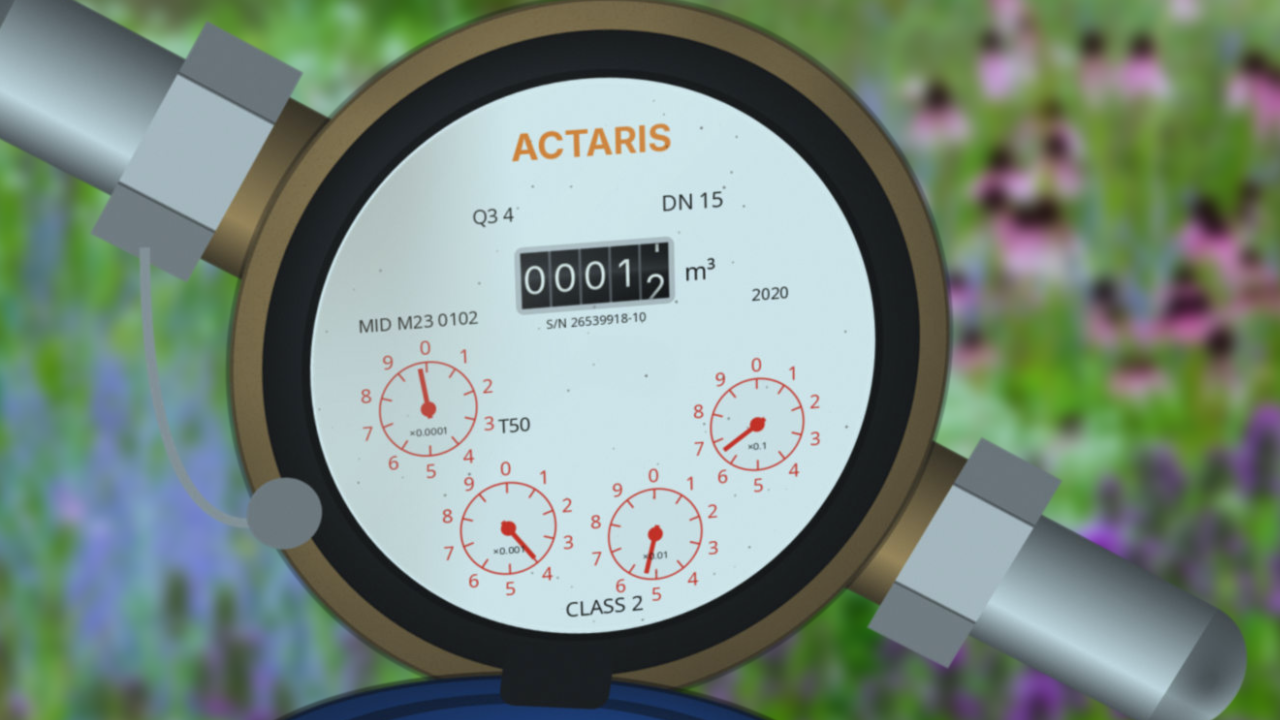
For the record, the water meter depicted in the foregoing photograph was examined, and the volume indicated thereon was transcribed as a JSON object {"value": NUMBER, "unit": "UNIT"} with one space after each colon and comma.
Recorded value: {"value": 11.6539, "unit": "m³"}
